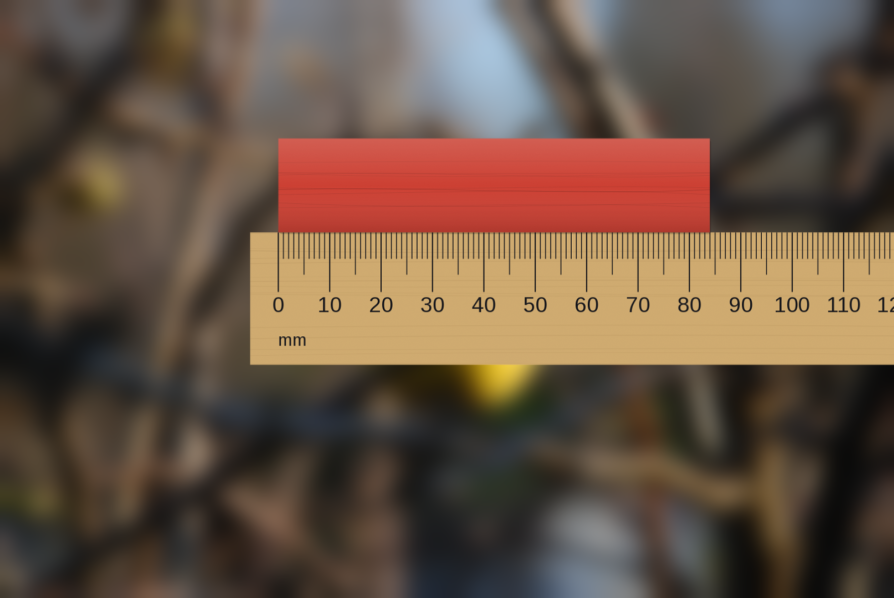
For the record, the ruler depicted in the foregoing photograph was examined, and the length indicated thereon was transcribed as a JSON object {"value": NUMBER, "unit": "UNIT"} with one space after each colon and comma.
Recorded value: {"value": 84, "unit": "mm"}
